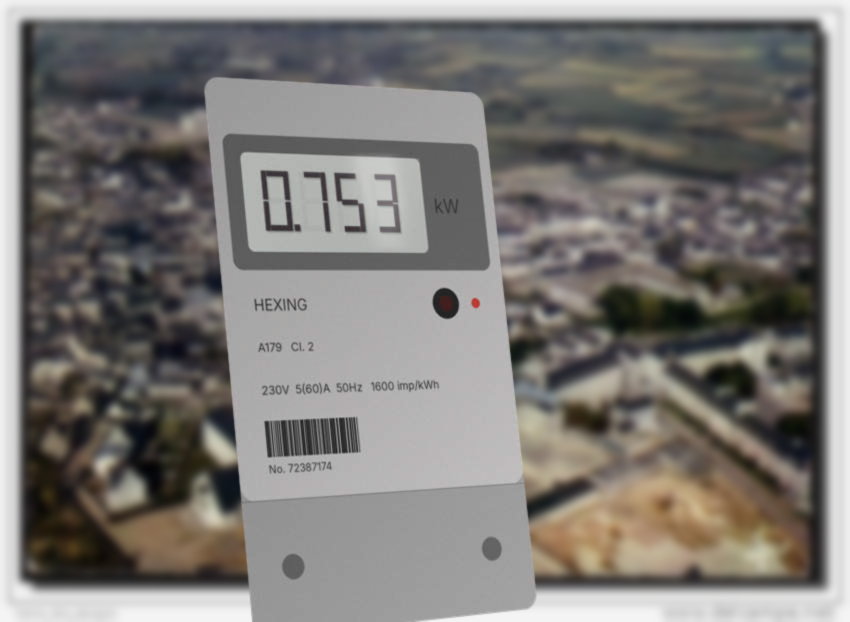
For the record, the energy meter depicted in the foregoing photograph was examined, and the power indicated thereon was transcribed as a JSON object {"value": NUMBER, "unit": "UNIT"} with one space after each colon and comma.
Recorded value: {"value": 0.753, "unit": "kW"}
